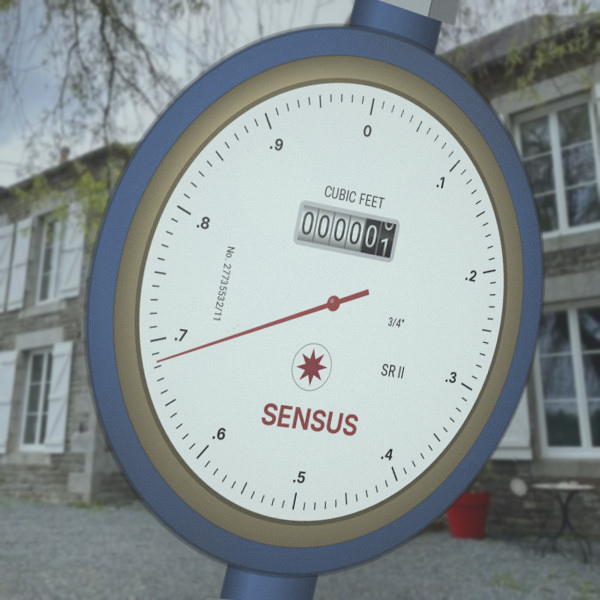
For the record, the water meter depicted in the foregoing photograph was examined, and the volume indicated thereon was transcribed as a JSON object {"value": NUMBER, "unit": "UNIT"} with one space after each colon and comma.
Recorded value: {"value": 0.68, "unit": "ft³"}
